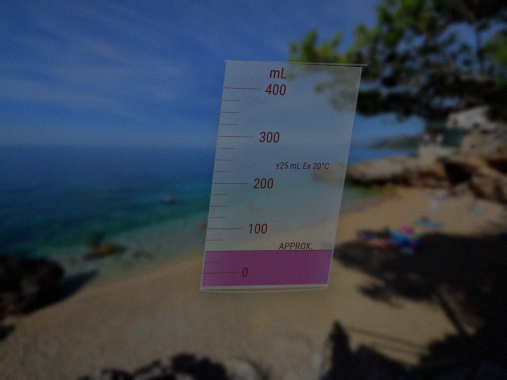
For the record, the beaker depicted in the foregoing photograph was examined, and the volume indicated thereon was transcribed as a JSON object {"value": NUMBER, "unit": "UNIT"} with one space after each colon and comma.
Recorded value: {"value": 50, "unit": "mL"}
